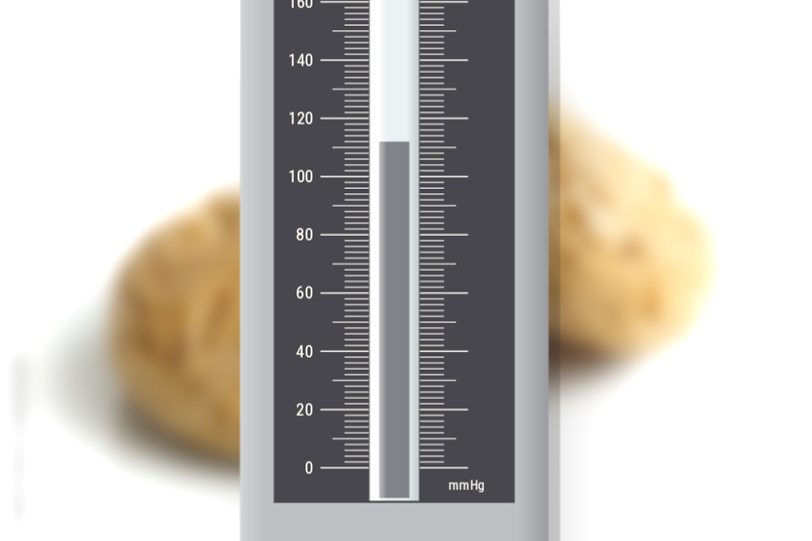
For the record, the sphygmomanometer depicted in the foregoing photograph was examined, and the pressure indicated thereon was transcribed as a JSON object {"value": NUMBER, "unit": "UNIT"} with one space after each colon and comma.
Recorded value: {"value": 112, "unit": "mmHg"}
